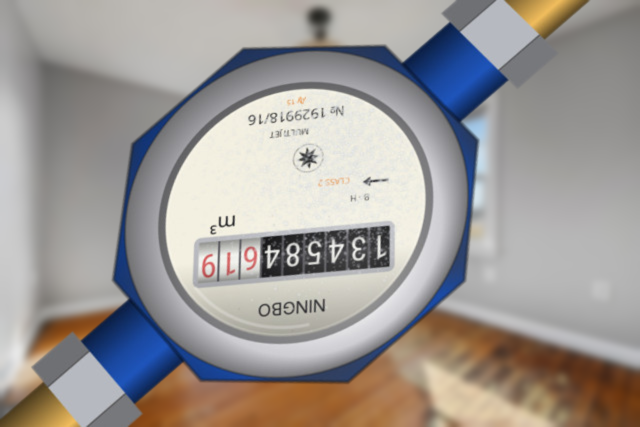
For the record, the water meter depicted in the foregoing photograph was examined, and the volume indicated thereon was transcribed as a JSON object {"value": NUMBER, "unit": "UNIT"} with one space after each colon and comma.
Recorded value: {"value": 134584.619, "unit": "m³"}
